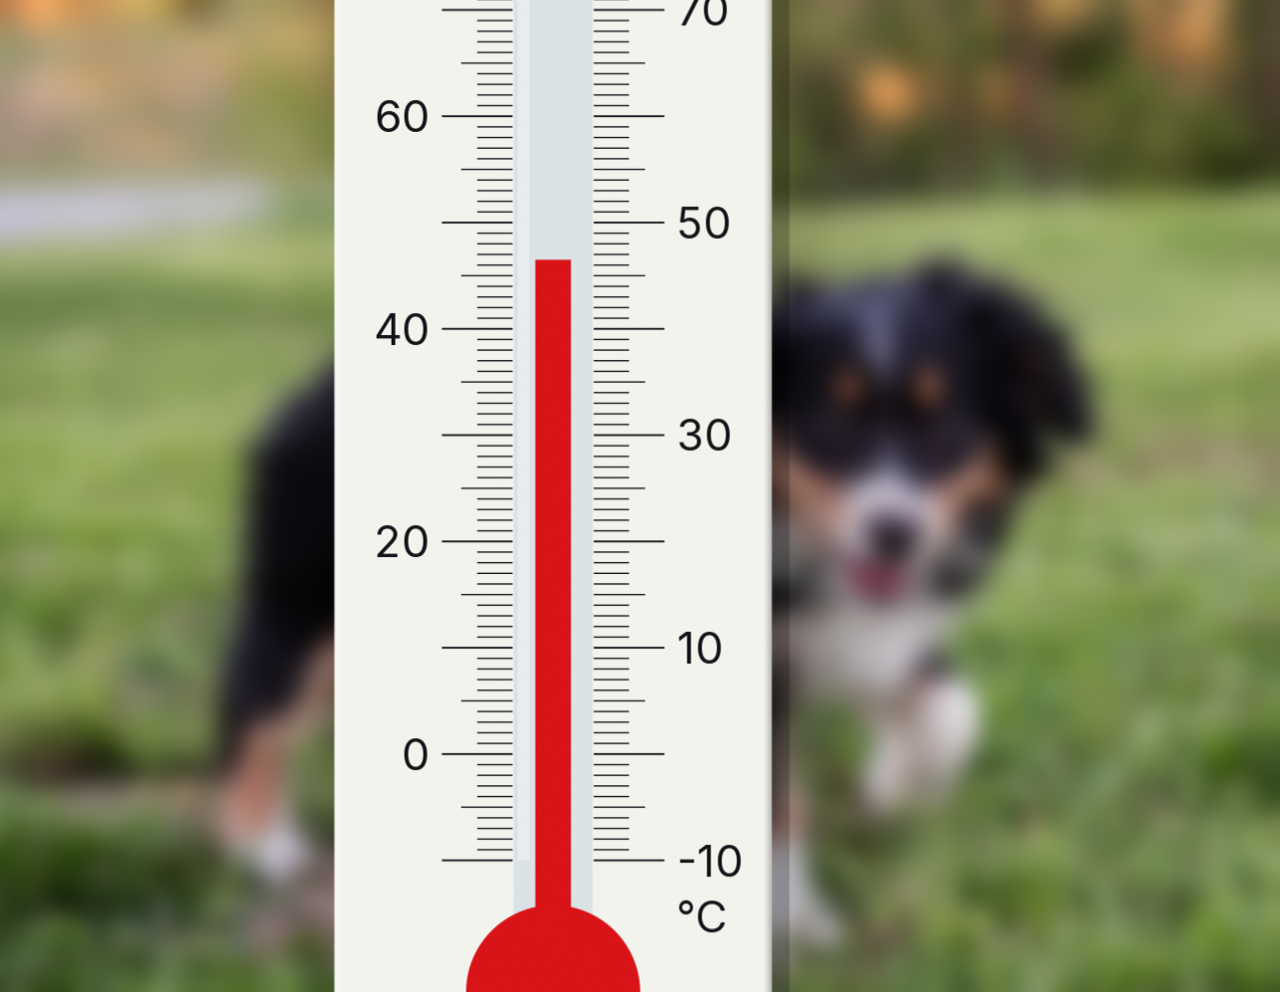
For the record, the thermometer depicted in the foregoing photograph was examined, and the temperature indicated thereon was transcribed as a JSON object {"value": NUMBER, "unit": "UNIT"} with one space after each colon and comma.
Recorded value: {"value": 46.5, "unit": "°C"}
